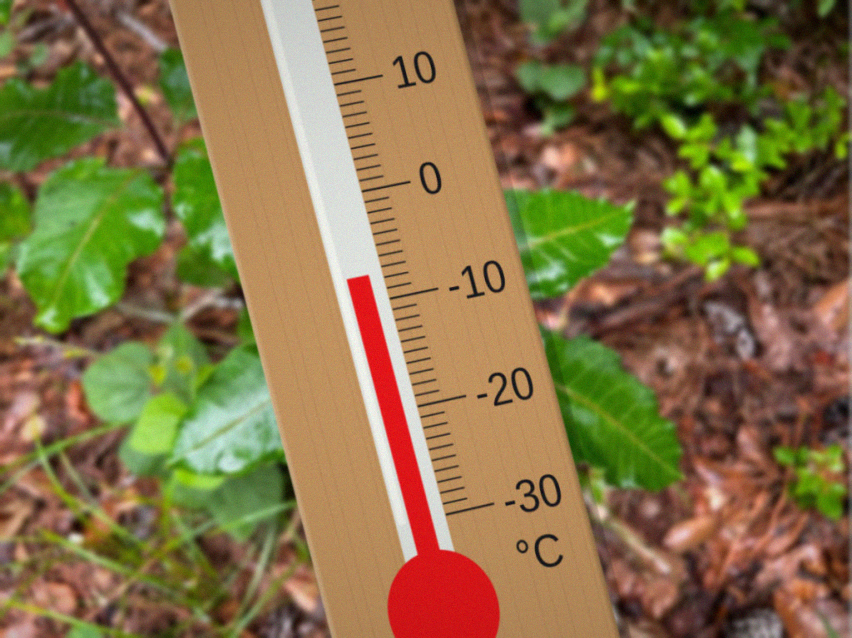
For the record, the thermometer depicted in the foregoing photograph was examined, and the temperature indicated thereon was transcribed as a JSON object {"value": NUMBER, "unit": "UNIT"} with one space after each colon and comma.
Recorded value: {"value": -7.5, "unit": "°C"}
